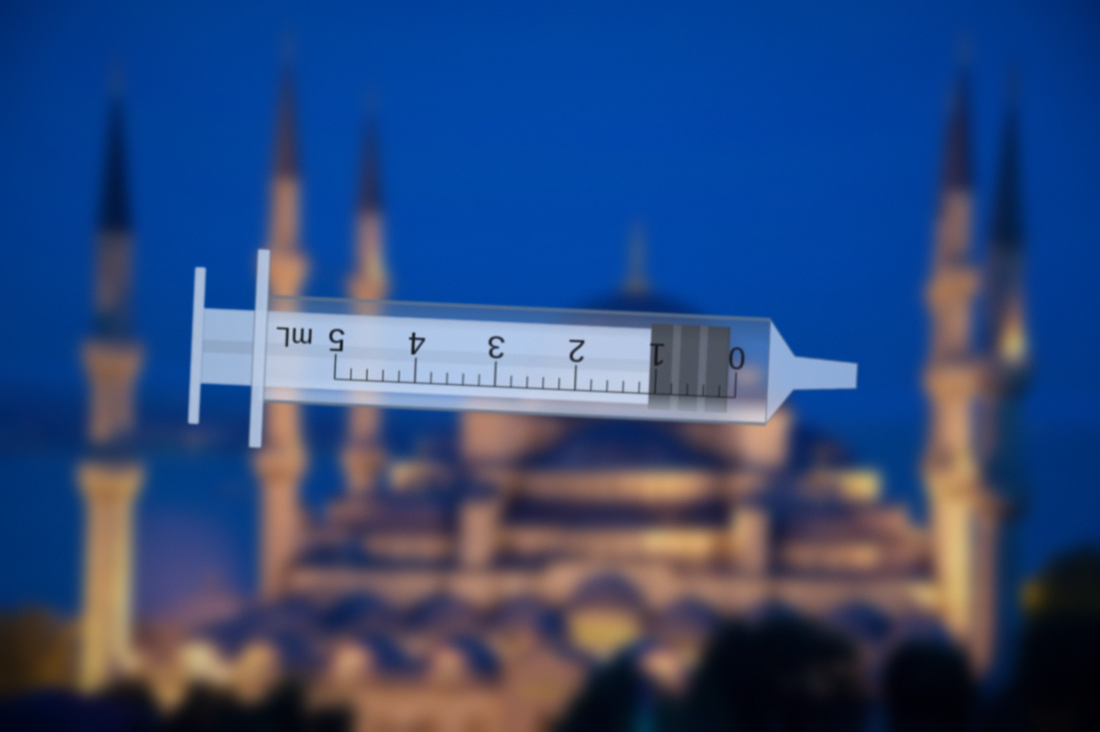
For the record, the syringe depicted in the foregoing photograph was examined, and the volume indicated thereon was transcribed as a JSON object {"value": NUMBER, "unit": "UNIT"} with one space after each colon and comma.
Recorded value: {"value": 0.1, "unit": "mL"}
